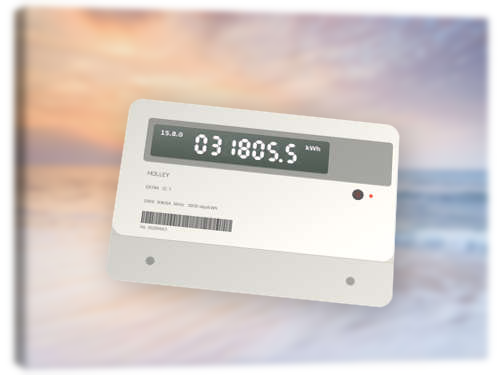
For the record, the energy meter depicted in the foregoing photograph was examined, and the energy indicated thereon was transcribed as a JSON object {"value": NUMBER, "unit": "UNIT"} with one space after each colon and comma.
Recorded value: {"value": 31805.5, "unit": "kWh"}
